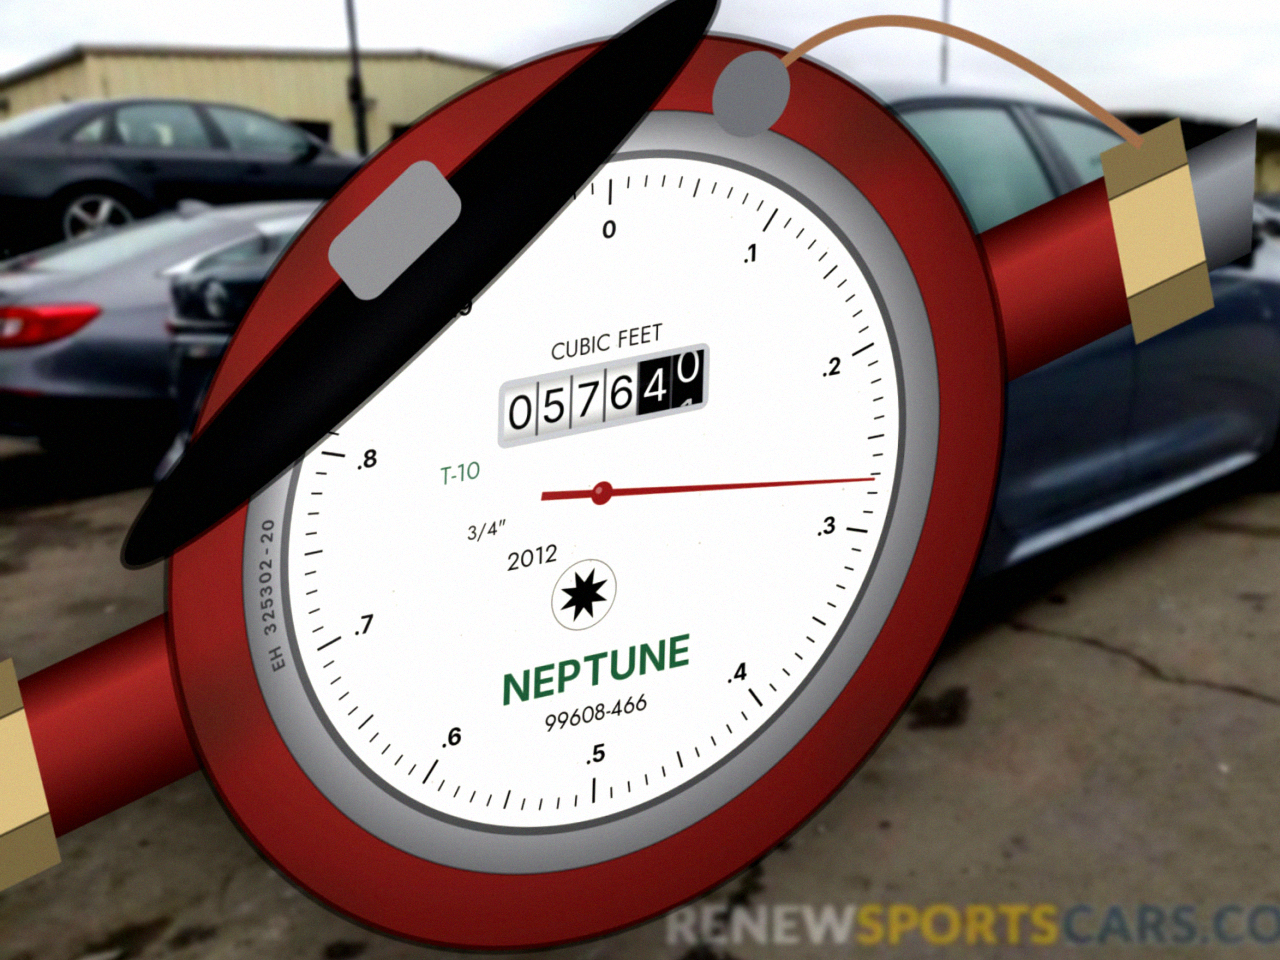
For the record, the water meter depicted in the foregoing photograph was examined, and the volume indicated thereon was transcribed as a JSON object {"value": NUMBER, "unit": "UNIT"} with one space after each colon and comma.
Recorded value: {"value": 57640.27, "unit": "ft³"}
